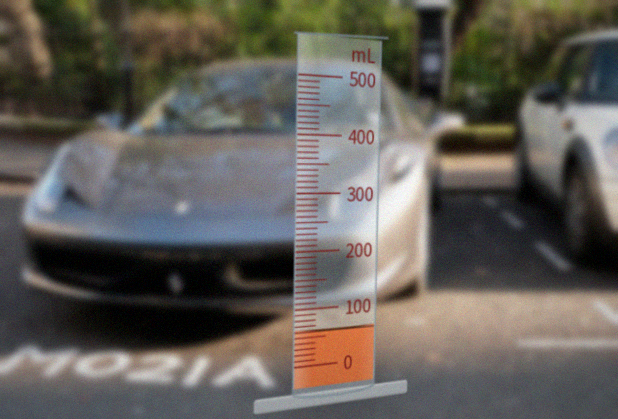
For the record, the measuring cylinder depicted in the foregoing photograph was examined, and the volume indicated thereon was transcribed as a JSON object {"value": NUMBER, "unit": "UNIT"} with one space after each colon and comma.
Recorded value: {"value": 60, "unit": "mL"}
